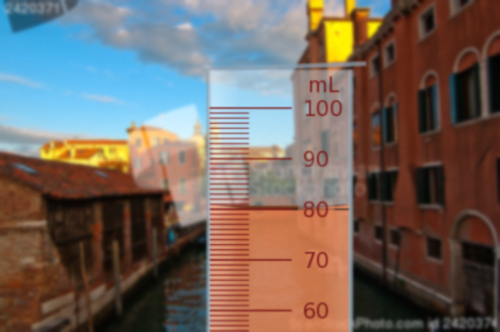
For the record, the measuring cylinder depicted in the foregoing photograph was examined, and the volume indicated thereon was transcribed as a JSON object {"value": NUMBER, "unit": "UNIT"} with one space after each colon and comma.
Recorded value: {"value": 80, "unit": "mL"}
